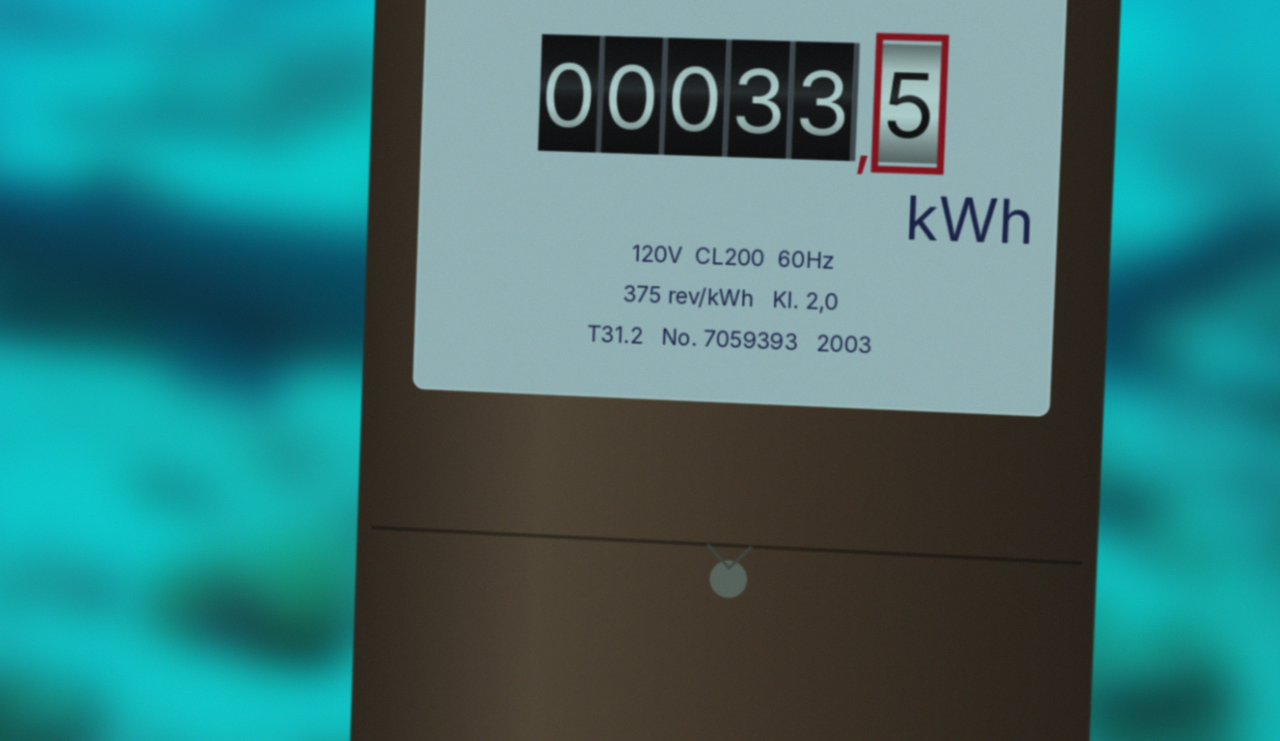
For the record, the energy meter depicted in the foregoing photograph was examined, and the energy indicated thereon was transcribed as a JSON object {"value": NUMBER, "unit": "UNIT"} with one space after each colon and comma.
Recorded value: {"value": 33.5, "unit": "kWh"}
